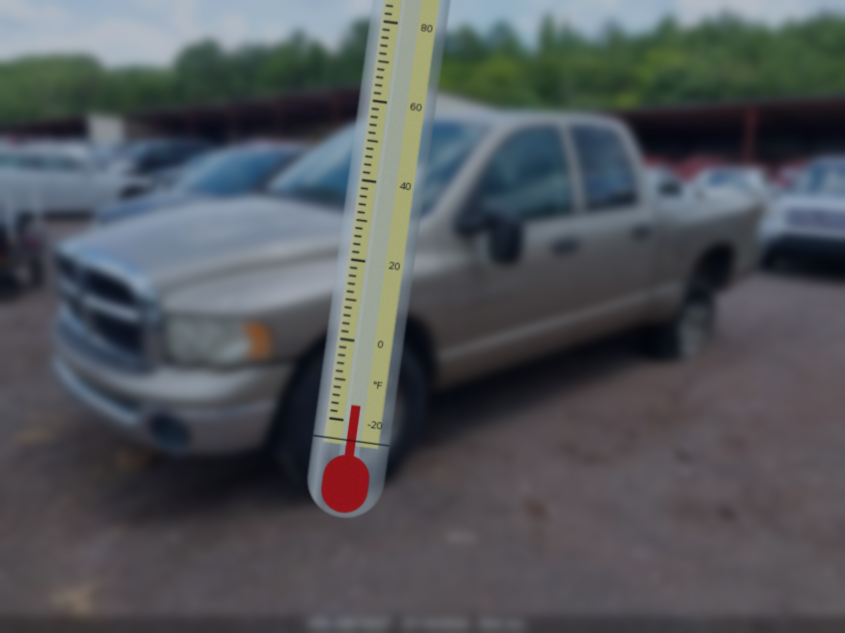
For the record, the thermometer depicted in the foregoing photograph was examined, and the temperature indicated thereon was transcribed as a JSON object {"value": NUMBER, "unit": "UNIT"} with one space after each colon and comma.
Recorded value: {"value": -16, "unit": "°F"}
